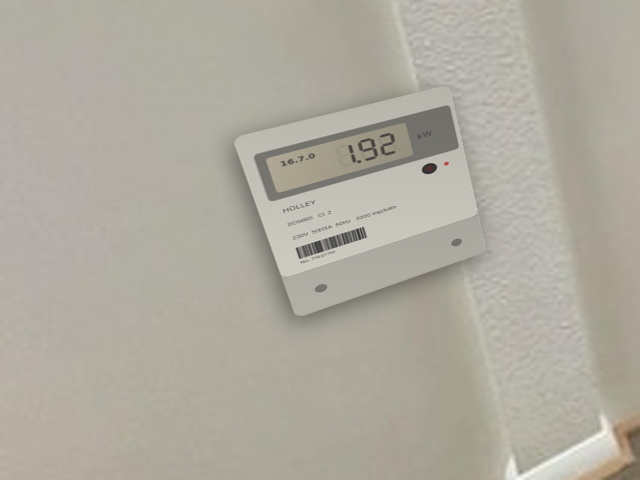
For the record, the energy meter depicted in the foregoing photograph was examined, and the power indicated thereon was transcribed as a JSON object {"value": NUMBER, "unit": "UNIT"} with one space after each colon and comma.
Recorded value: {"value": 1.92, "unit": "kW"}
